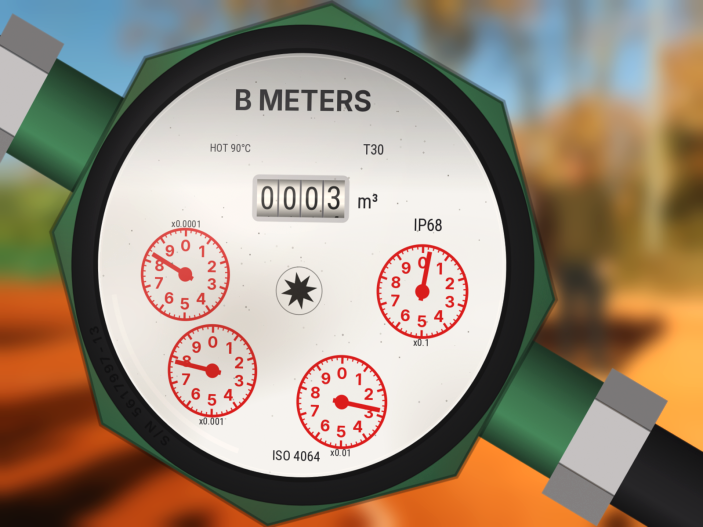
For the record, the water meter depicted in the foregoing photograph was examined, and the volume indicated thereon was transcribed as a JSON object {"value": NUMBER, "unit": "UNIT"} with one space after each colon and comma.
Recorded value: {"value": 3.0278, "unit": "m³"}
